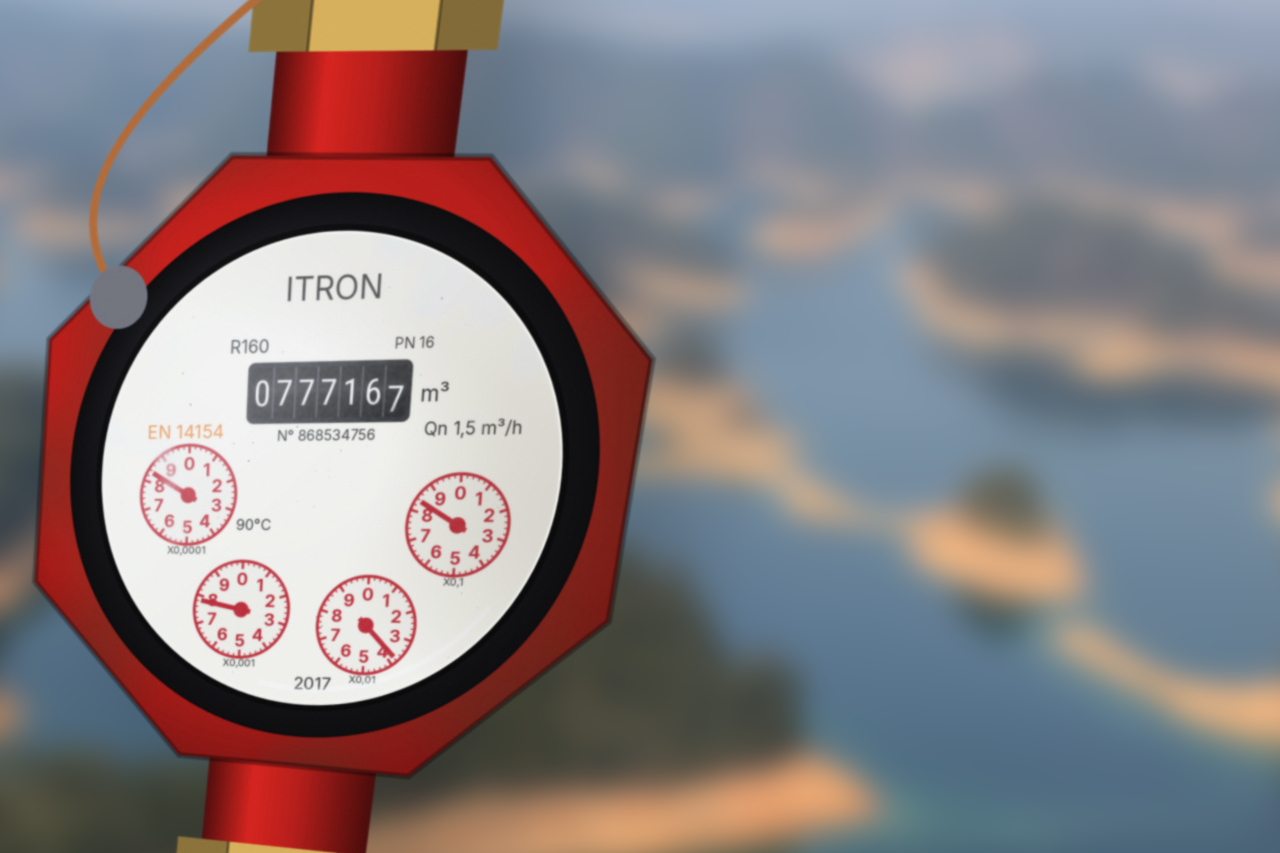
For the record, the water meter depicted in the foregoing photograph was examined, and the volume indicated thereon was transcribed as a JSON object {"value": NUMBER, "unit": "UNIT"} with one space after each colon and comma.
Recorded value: {"value": 777166.8378, "unit": "m³"}
